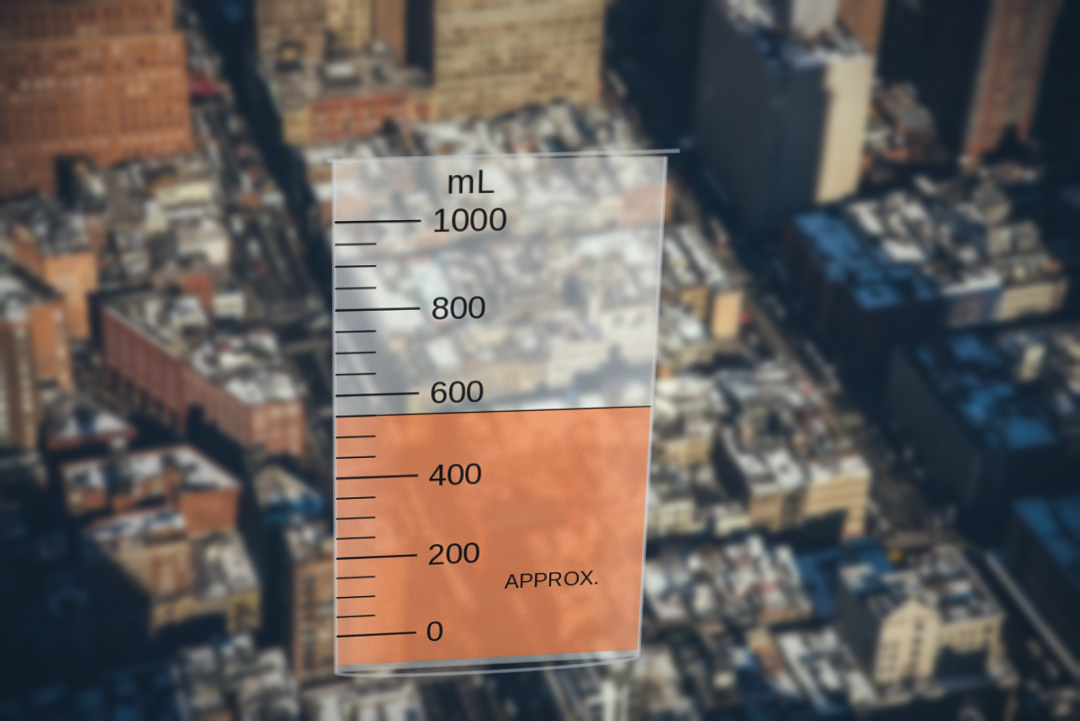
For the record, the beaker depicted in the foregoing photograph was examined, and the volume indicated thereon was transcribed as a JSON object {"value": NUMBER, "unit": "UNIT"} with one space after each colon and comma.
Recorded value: {"value": 550, "unit": "mL"}
